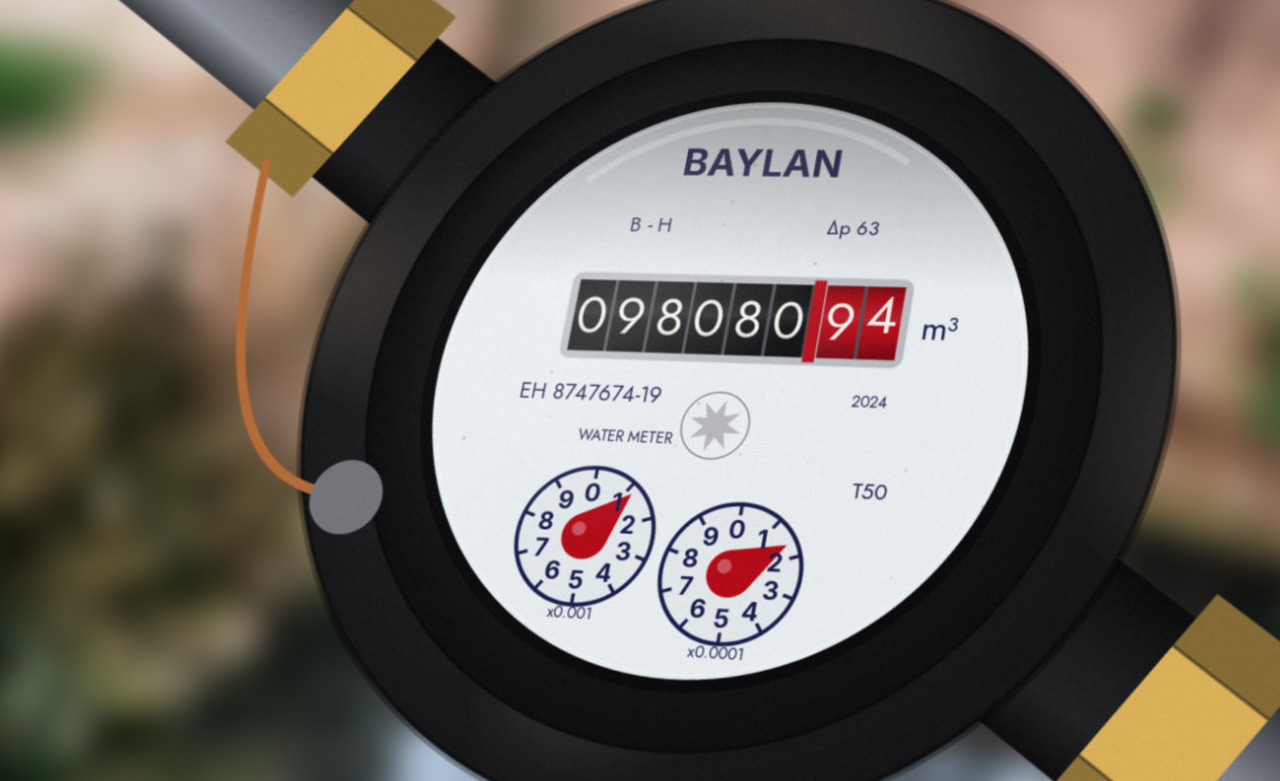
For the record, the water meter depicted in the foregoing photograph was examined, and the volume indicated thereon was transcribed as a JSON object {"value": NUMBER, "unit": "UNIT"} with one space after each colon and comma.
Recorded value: {"value": 98080.9411, "unit": "m³"}
